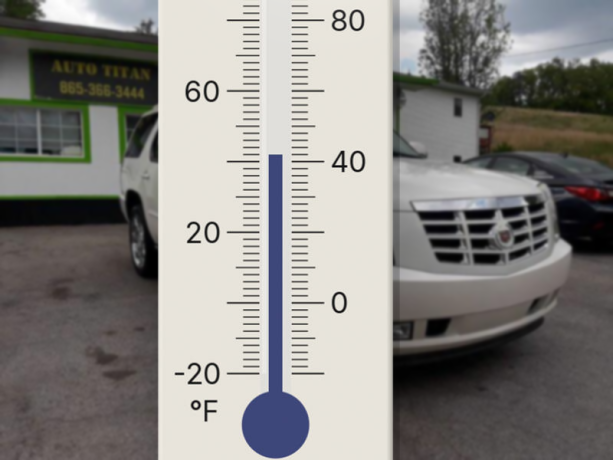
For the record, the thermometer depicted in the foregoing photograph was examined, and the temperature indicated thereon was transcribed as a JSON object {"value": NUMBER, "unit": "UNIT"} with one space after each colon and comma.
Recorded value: {"value": 42, "unit": "°F"}
